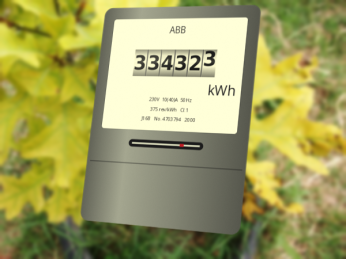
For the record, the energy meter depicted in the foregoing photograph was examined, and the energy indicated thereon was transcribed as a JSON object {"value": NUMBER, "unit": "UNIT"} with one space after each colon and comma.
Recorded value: {"value": 334323, "unit": "kWh"}
